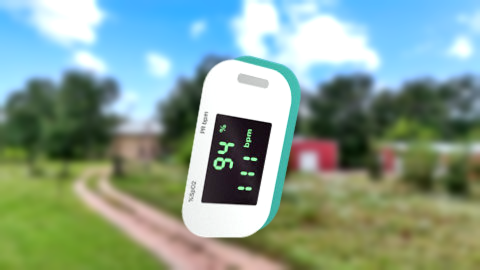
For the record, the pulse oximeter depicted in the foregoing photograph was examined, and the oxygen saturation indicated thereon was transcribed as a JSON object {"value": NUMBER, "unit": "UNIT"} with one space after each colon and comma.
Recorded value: {"value": 94, "unit": "%"}
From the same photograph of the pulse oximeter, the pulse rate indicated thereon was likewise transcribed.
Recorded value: {"value": 111, "unit": "bpm"}
